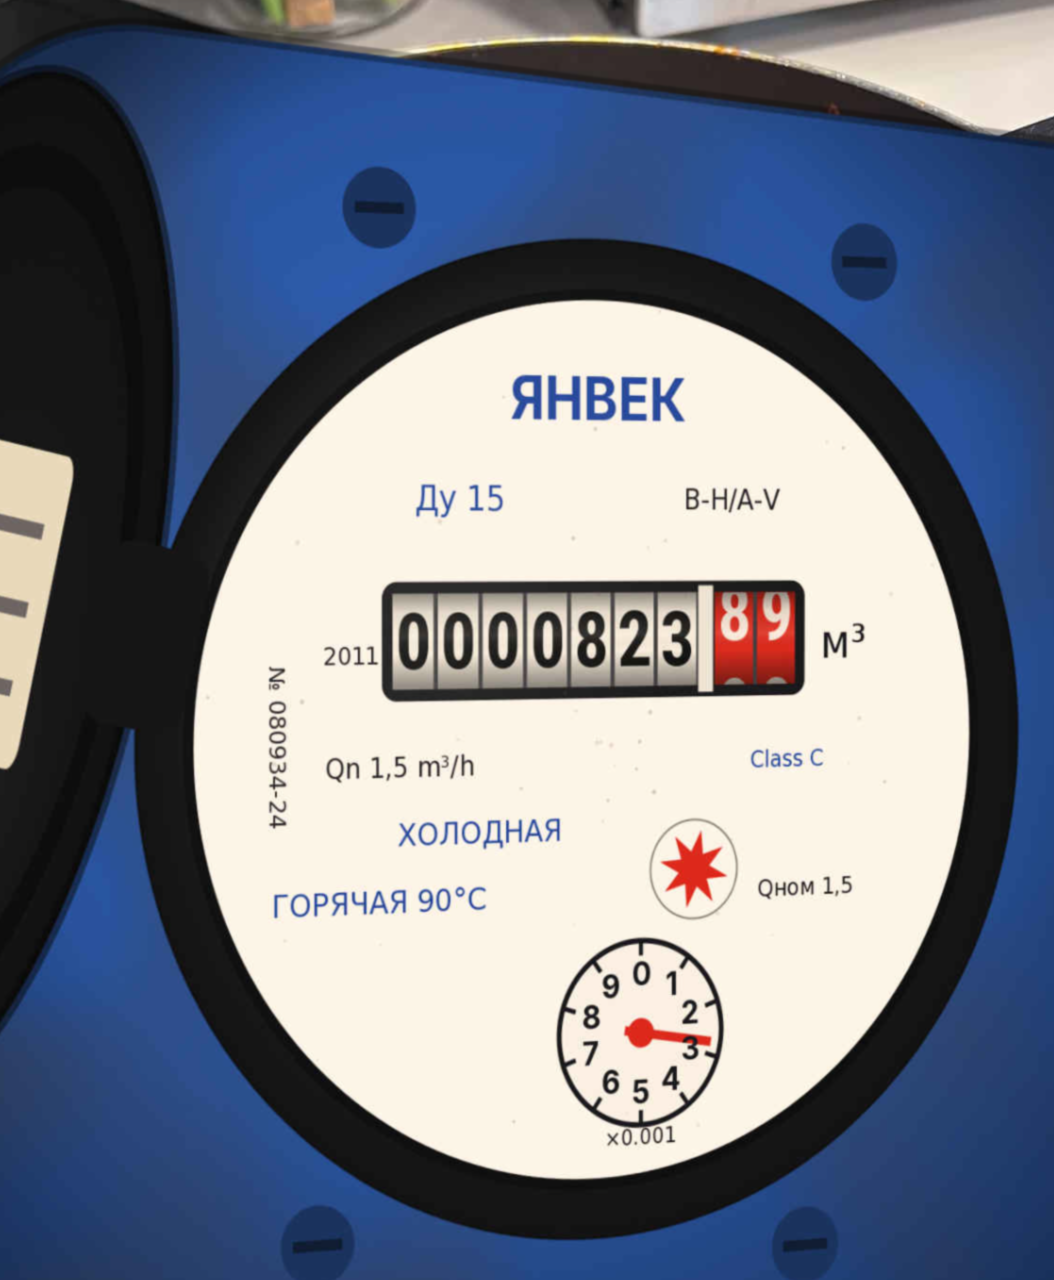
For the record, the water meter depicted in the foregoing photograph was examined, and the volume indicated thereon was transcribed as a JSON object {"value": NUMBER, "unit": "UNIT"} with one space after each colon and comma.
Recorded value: {"value": 823.892, "unit": "m³"}
